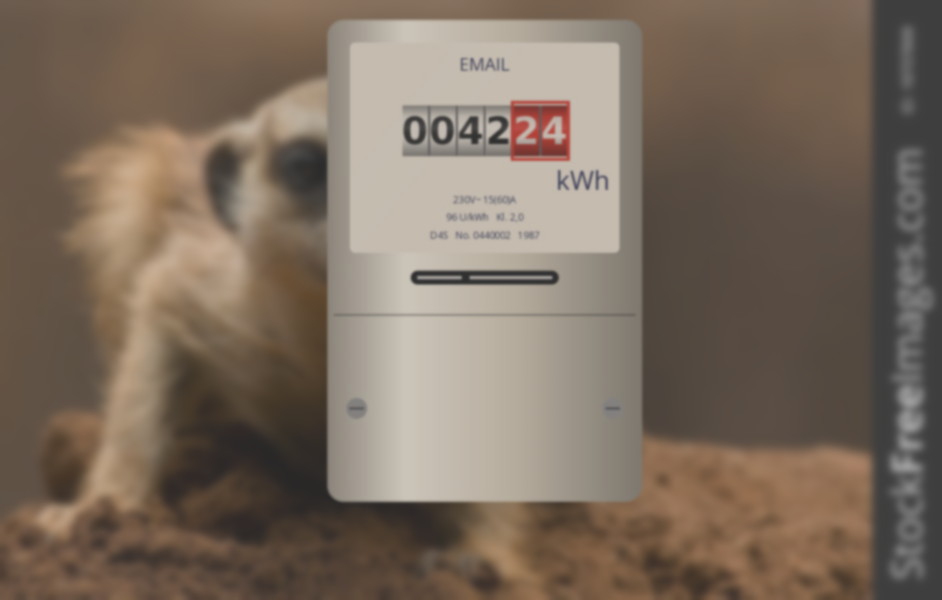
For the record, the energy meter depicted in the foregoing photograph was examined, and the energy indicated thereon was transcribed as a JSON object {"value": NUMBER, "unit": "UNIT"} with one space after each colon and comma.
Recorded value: {"value": 42.24, "unit": "kWh"}
